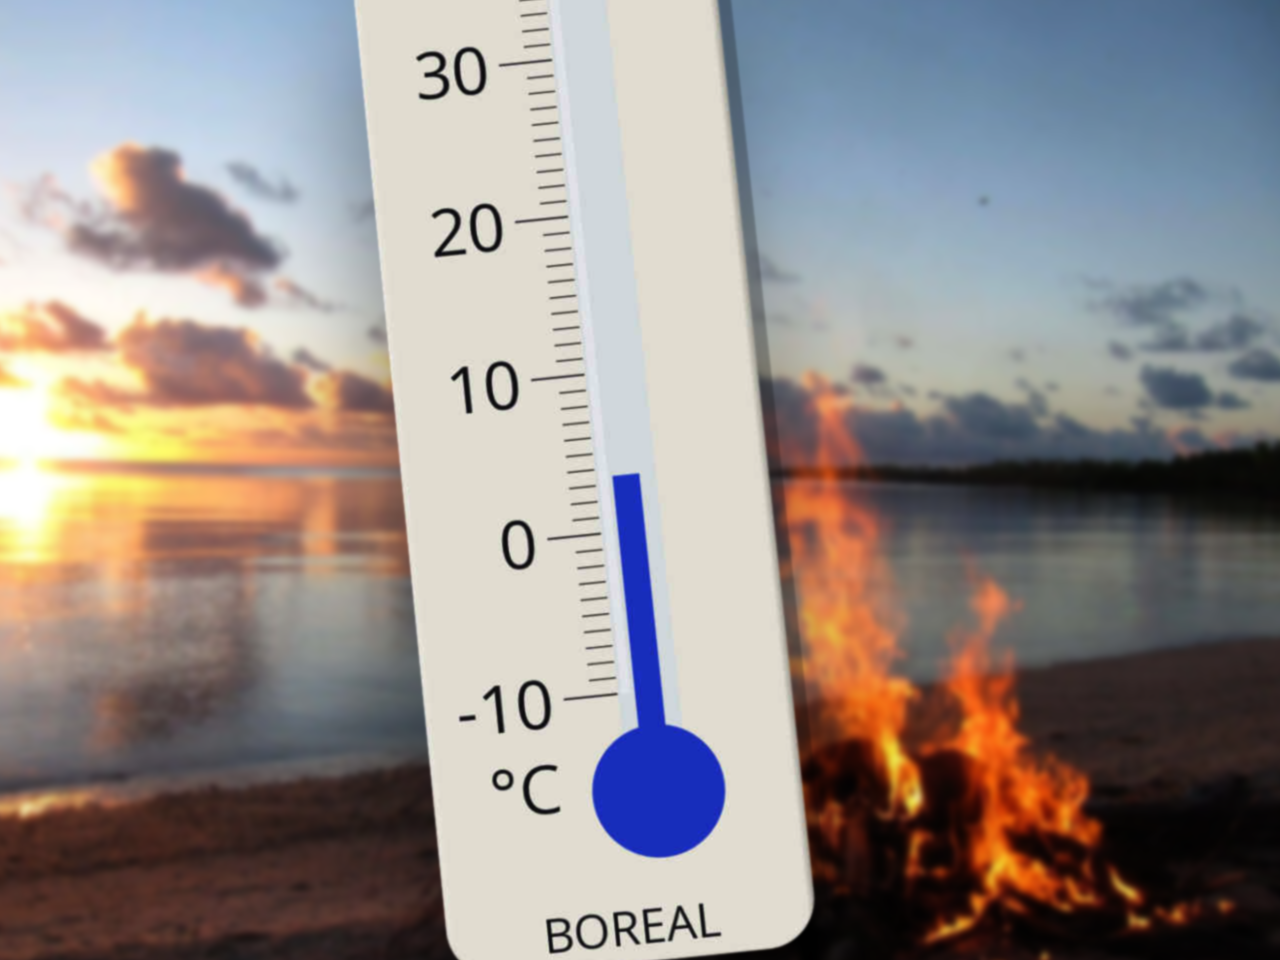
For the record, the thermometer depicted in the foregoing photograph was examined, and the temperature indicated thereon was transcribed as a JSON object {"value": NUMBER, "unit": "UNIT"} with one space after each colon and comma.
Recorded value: {"value": 3.5, "unit": "°C"}
